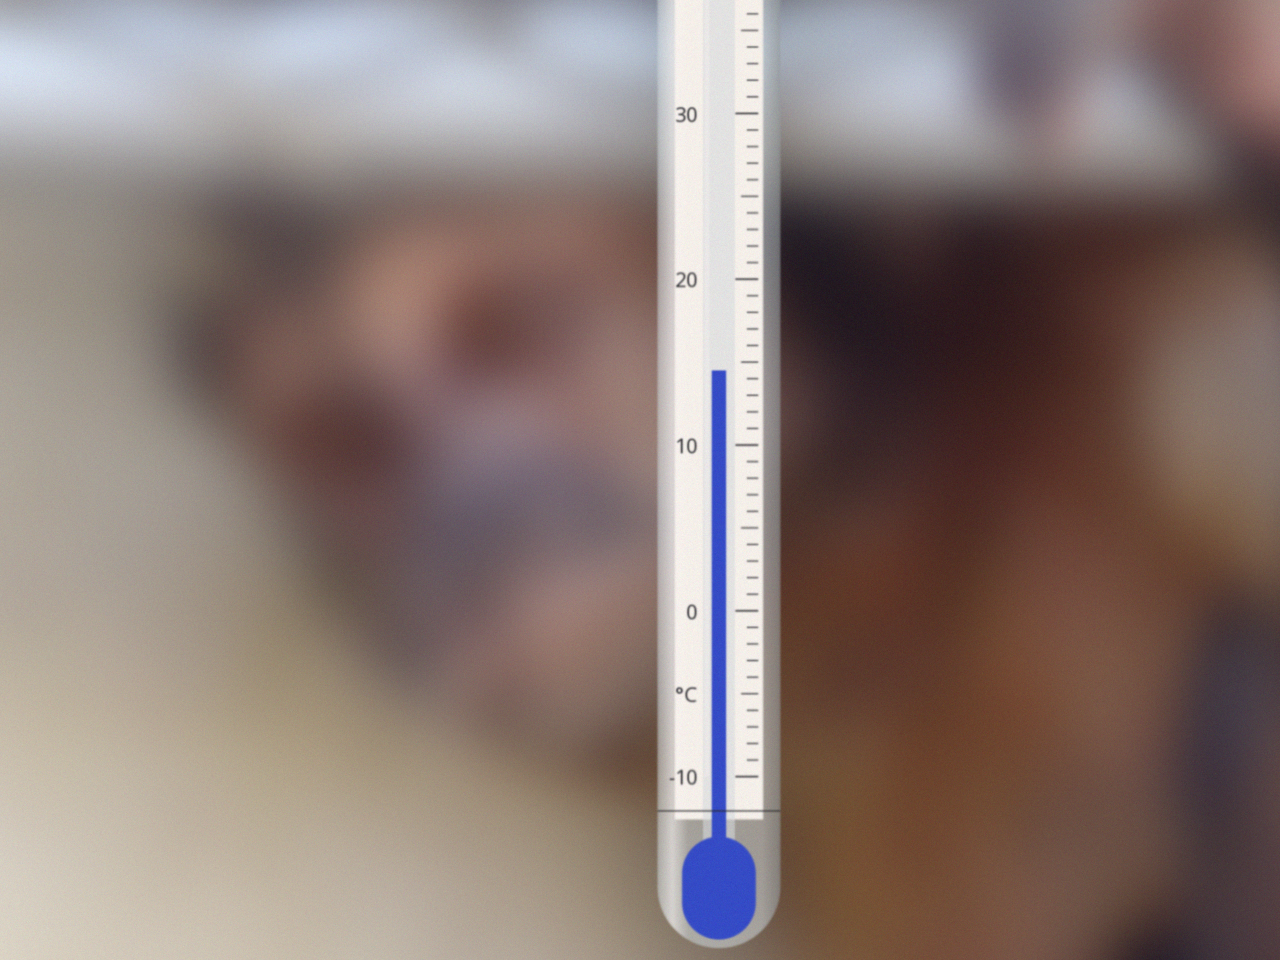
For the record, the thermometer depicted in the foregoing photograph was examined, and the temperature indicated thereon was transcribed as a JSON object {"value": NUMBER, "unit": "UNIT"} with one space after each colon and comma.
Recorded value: {"value": 14.5, "unit": "°C"}
